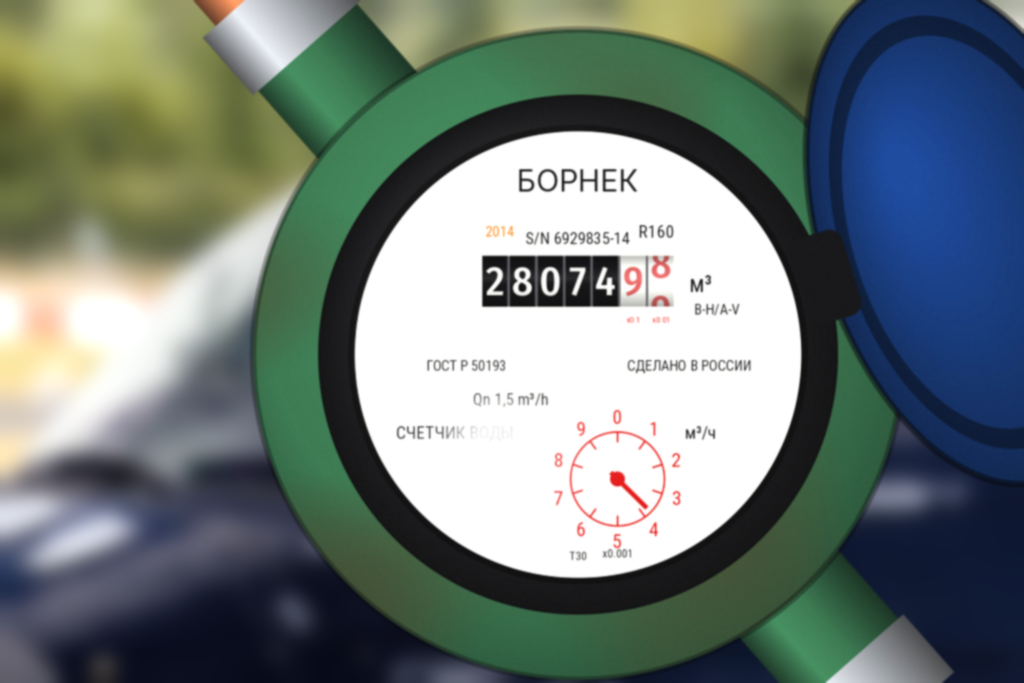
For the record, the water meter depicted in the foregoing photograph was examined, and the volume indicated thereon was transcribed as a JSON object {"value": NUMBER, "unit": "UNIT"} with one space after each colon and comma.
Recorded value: {"value": 28074.983, "unit": "m³"}
